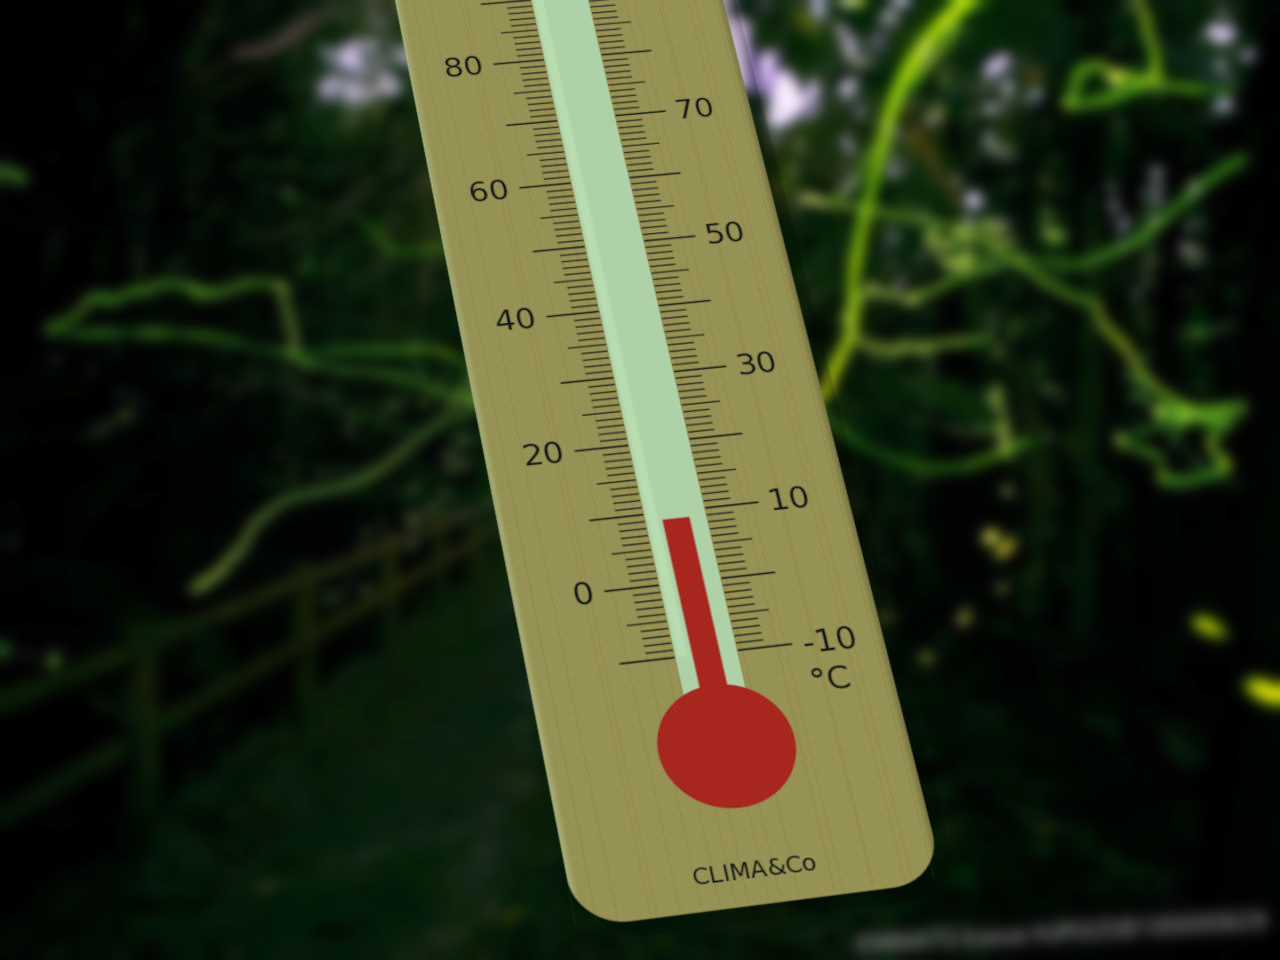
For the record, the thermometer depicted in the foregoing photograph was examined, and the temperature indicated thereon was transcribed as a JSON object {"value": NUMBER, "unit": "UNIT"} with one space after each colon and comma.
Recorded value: {"value": 9, "unit": "°C"}
